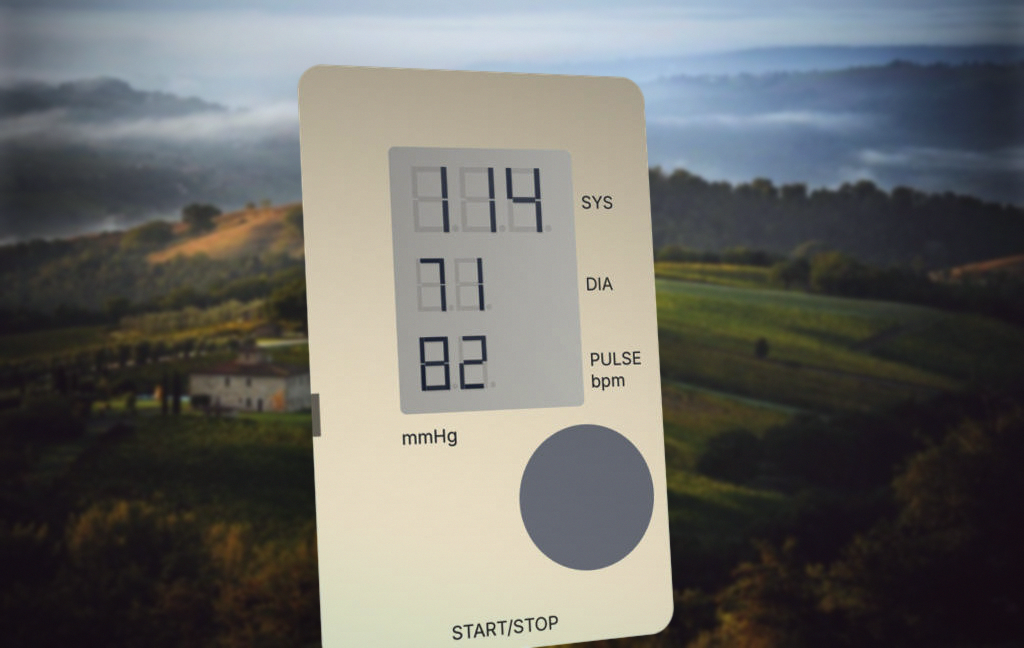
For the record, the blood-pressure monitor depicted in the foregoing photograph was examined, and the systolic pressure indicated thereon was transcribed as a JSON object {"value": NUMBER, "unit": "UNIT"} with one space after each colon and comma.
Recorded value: {"value": 114, "unit": "mmHg"}
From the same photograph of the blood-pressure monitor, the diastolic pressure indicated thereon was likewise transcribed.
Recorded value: {"value": 71, "unit": "mmHg"}
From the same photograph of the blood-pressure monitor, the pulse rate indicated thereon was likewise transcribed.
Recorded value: {"value": 82, "unit": "bpm"}
